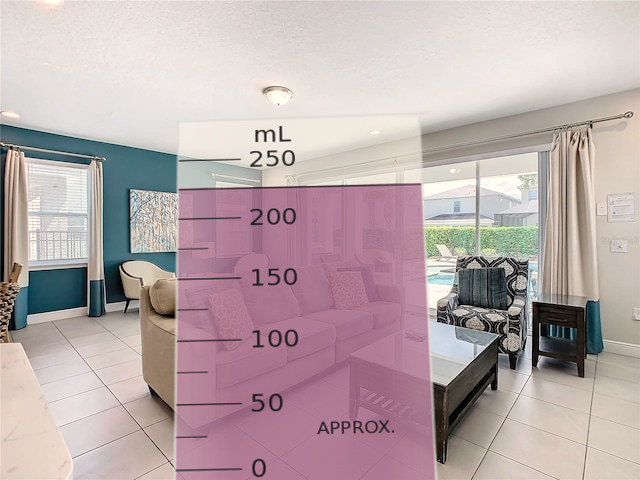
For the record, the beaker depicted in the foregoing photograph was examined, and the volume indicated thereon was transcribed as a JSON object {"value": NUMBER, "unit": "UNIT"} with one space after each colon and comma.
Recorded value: {"value": 225, "unit": "mL"}
